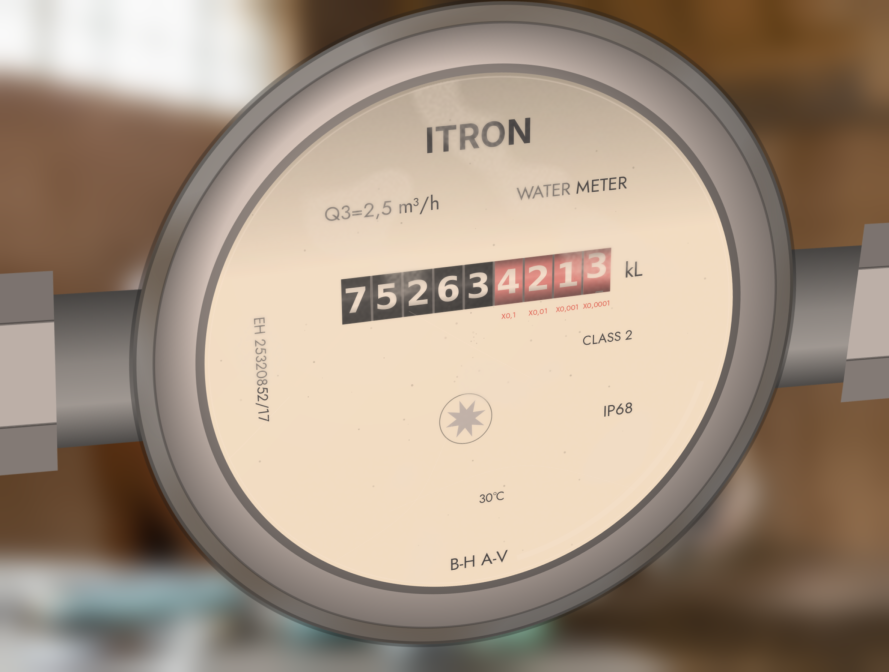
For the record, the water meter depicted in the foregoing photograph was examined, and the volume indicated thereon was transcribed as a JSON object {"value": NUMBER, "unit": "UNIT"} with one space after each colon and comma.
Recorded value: {"value": 75263.4213, "unit": "kL"}
